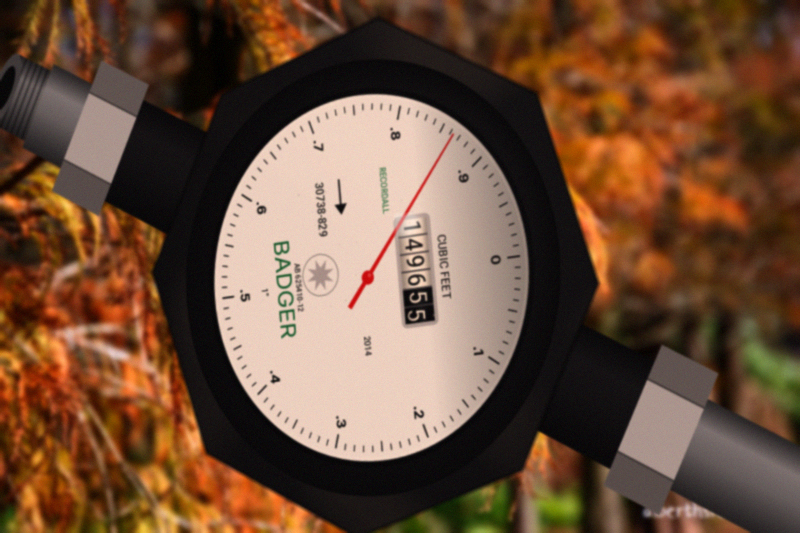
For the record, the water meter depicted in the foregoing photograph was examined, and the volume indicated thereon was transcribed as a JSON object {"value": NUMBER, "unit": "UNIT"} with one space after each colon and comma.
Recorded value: {"value": 149654.86, "unit": "ft³"}
